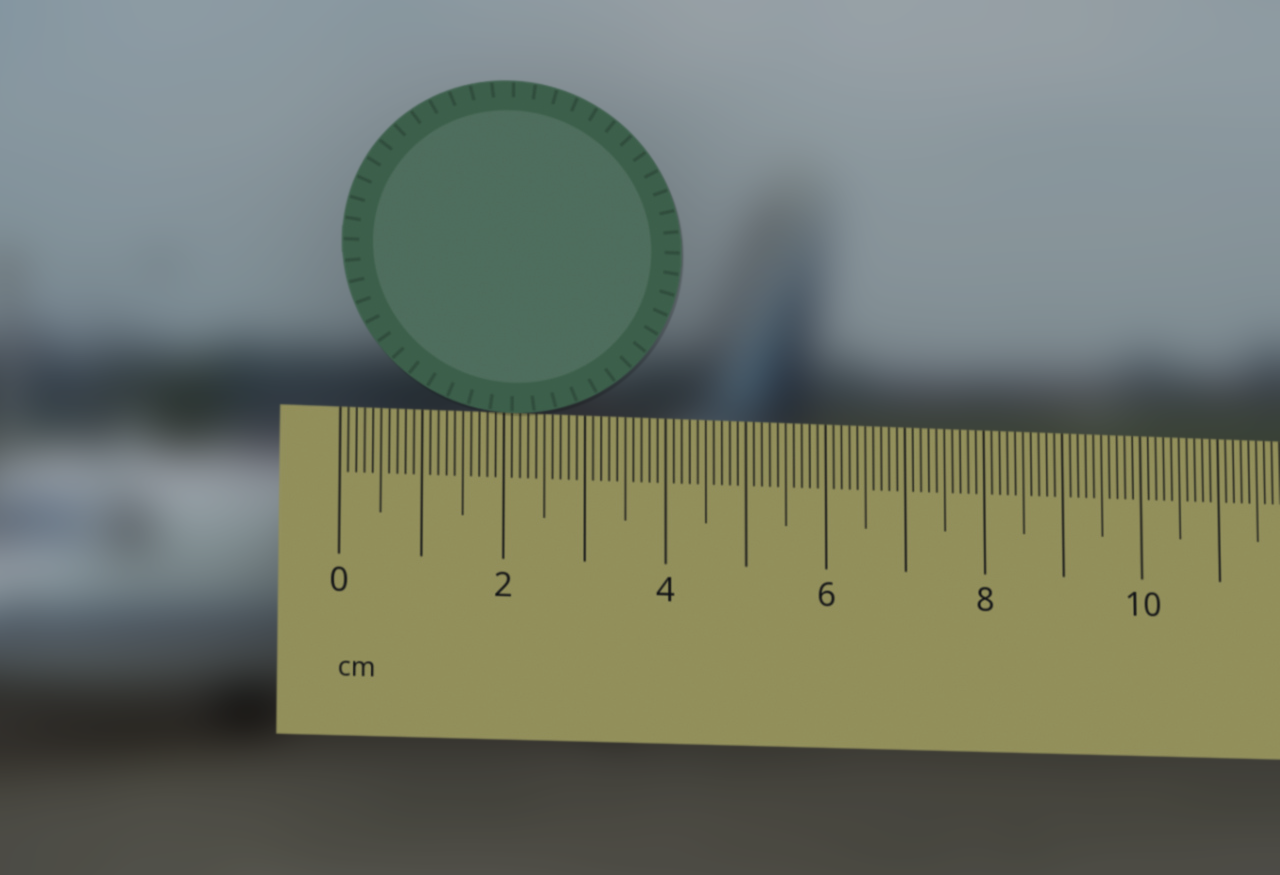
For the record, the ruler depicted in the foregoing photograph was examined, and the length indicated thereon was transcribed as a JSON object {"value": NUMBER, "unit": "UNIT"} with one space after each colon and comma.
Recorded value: {"value": 4.2, "unit": "cm"}
